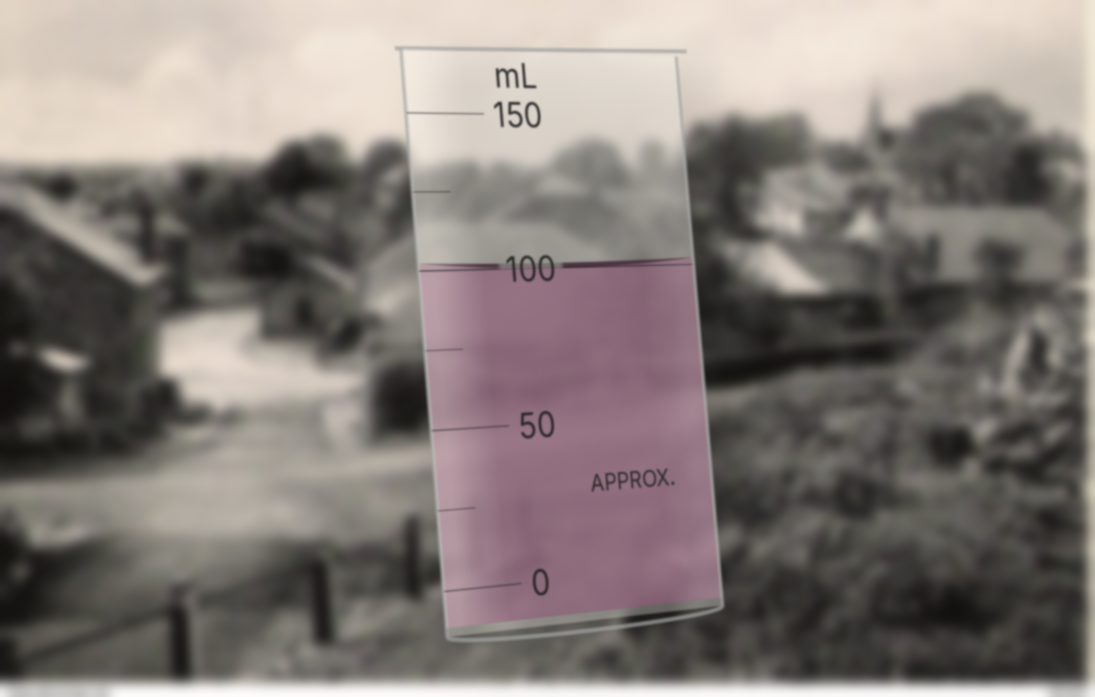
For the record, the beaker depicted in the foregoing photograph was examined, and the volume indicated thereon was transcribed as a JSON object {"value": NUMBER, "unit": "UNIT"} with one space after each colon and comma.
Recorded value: {"value": 100, "unit": "mL"}
